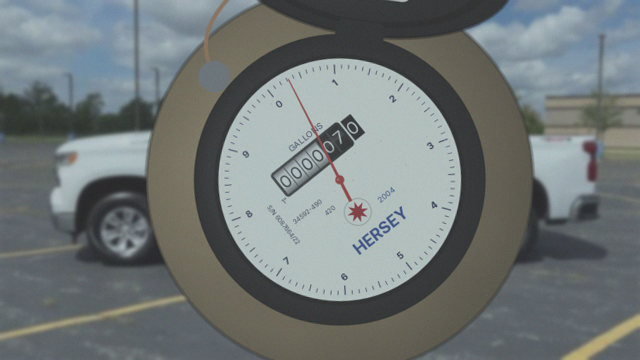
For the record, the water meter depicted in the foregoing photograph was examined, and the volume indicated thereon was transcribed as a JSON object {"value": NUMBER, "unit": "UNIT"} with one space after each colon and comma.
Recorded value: {"value": 70.3, "unit": "gal"}
